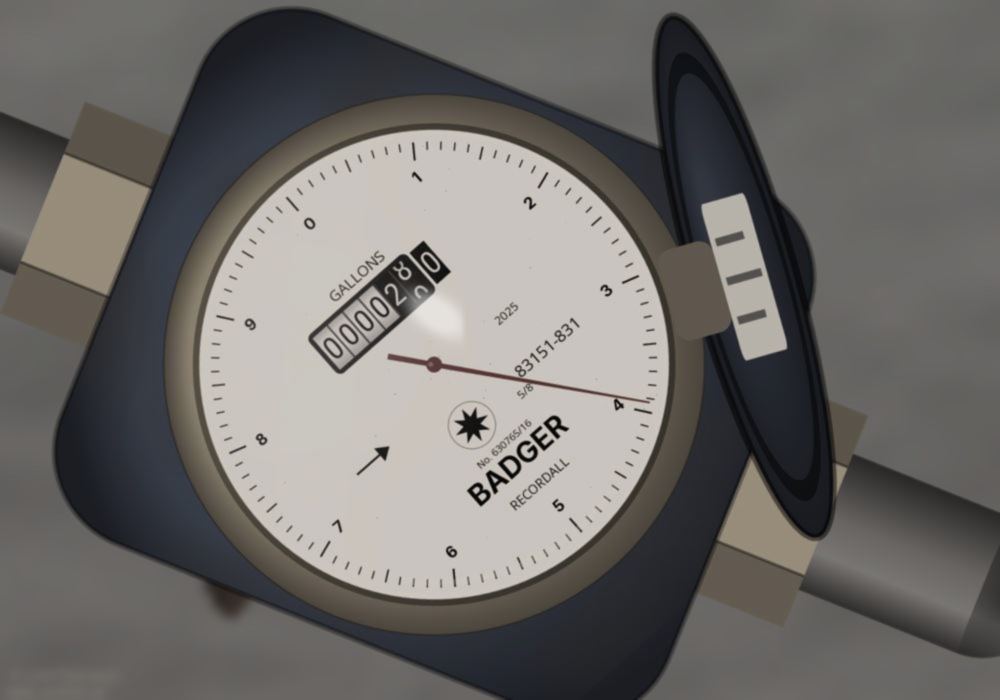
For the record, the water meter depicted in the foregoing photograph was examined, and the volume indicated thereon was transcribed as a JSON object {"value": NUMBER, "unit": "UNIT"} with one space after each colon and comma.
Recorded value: {"value": 283.9, "unit": "gal"}
